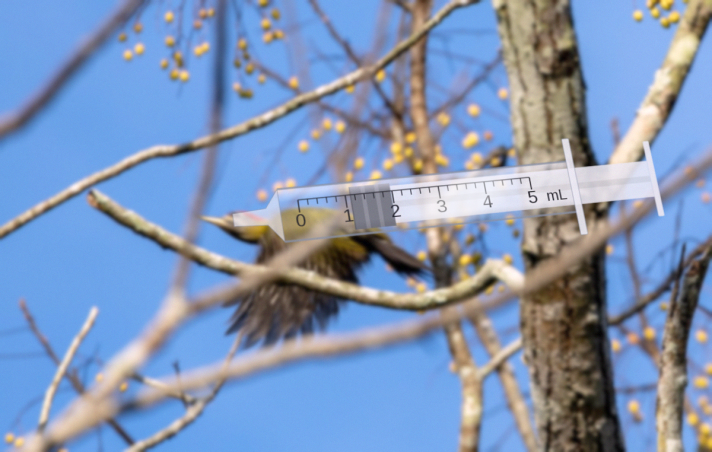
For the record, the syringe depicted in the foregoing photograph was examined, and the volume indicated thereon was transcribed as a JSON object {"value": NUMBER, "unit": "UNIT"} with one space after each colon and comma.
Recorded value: {"value": 1.1, "unit": "mL"}
